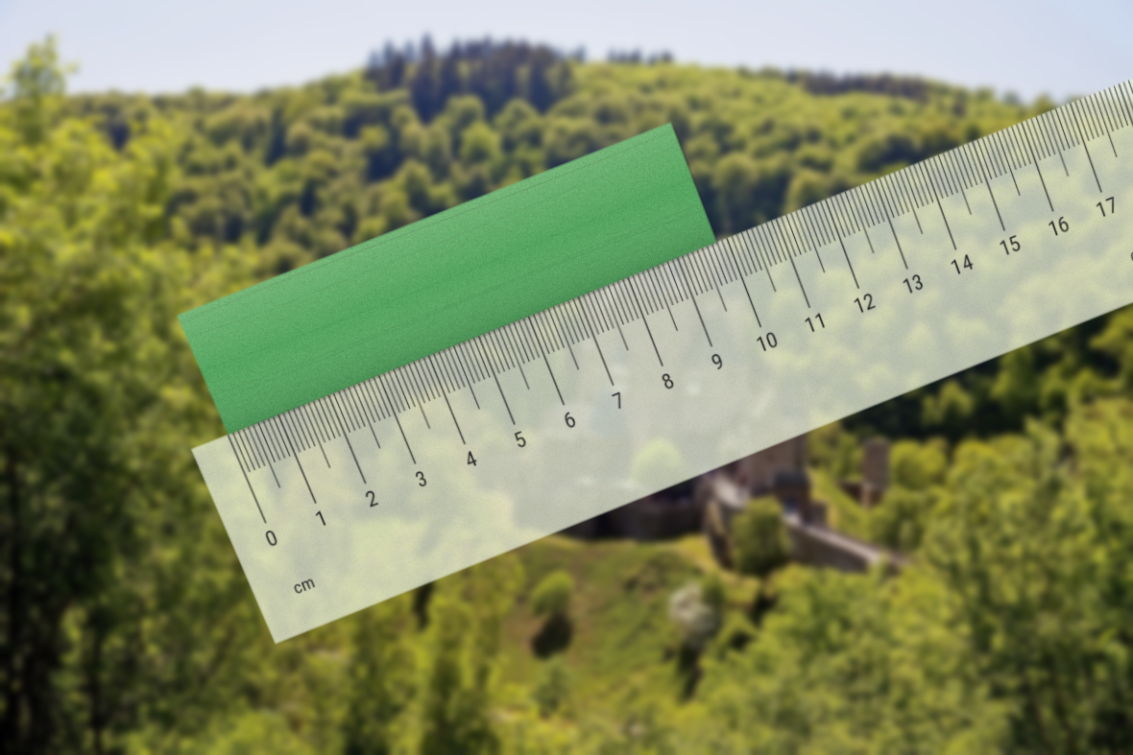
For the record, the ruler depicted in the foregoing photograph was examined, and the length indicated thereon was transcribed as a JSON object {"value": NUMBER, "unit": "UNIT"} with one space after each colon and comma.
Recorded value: {"value": 9.8, "unit": "cm"}
